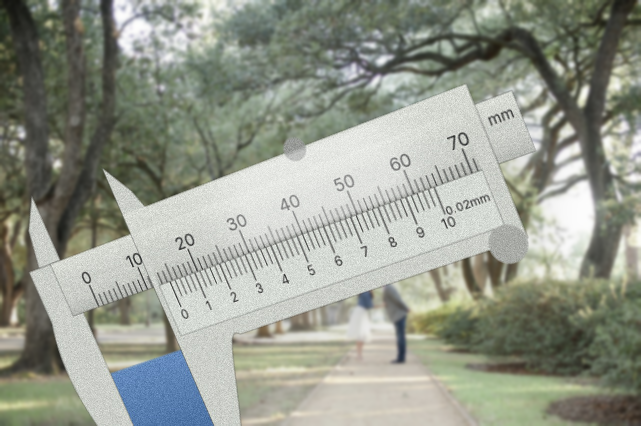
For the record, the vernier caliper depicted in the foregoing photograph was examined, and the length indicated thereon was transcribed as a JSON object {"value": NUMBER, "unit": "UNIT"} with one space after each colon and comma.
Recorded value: {"value": 14.5, "unit": "mm"}
